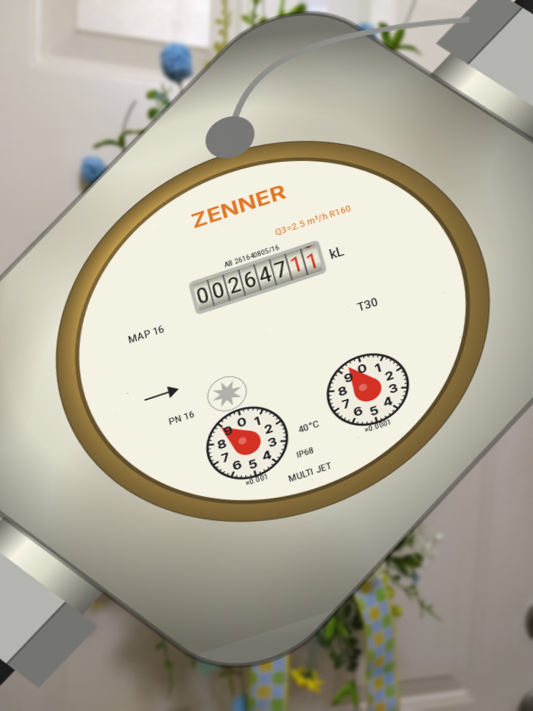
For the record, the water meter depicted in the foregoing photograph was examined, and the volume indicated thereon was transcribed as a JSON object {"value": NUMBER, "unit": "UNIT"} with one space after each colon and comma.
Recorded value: {"value": 2647.1089, "unit": "kL"}
